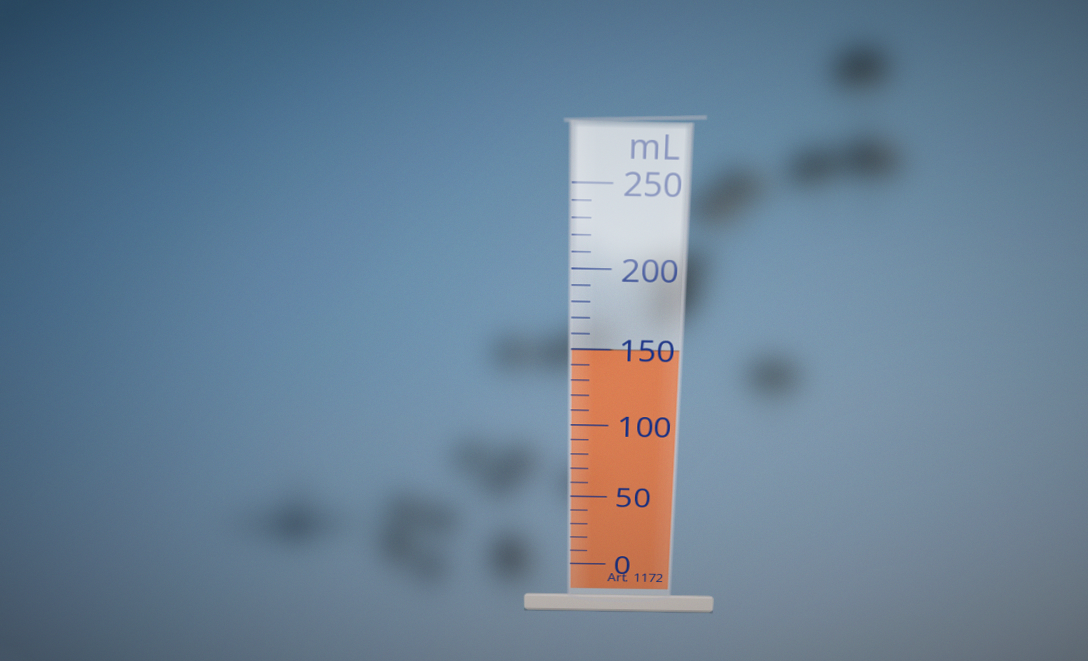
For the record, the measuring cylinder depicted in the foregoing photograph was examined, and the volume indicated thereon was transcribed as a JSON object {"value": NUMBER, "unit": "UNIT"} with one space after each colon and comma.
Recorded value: {"value": 150, "unit": "mL"}
